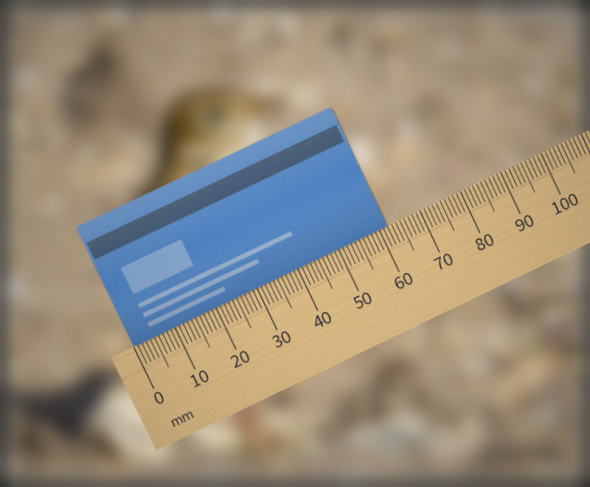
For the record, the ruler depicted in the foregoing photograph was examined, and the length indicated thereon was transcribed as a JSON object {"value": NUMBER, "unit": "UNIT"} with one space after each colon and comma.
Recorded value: {"value": 62, "unit": "mm"}
